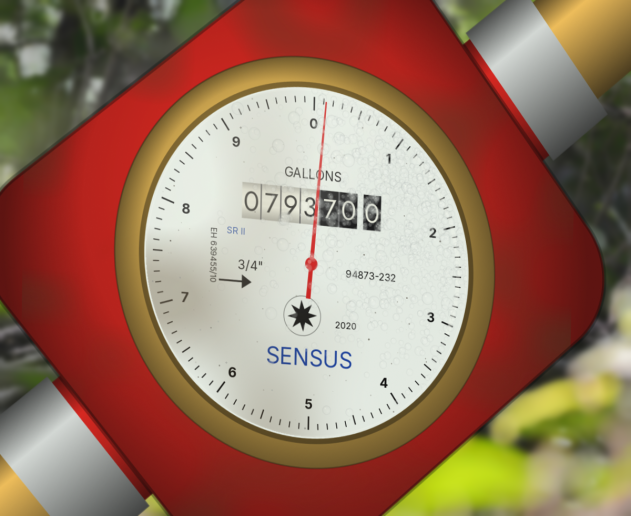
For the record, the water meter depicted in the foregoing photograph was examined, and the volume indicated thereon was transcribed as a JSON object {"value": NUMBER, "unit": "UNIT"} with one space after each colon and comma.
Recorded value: {"value": 793700.1, "unit": "gal"}
